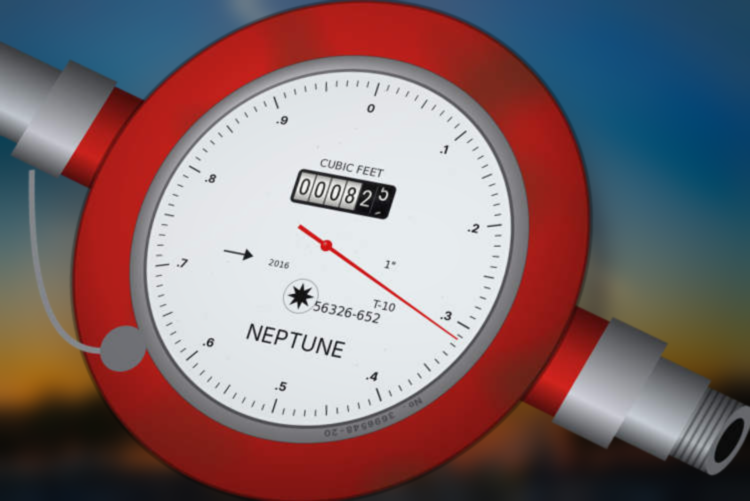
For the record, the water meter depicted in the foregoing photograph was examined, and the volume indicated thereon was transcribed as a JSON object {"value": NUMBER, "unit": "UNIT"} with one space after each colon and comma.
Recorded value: {"value": 825.31, "unit": "ft³"}
